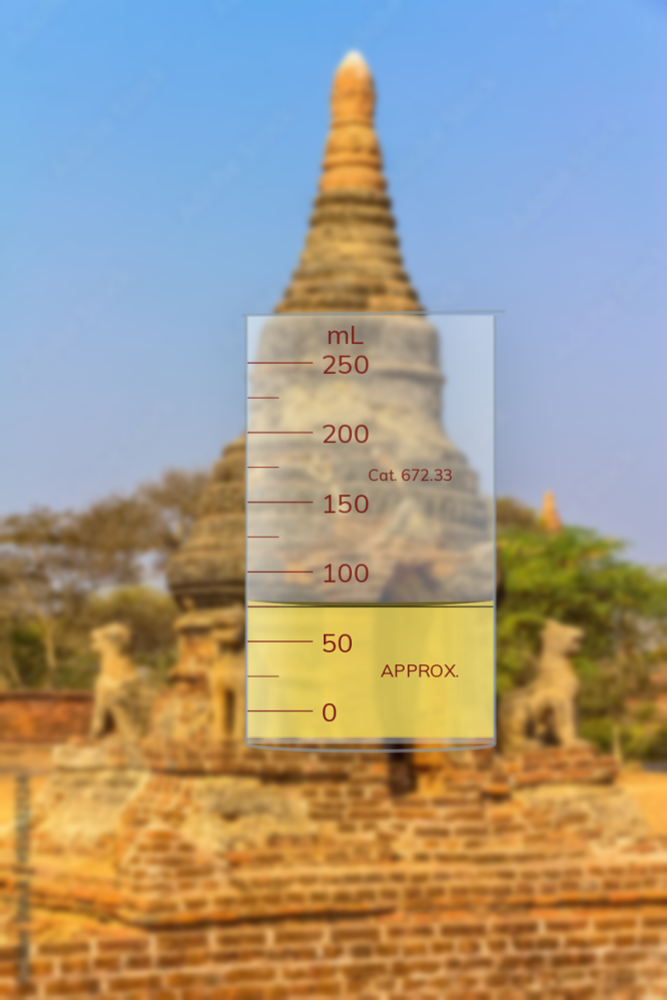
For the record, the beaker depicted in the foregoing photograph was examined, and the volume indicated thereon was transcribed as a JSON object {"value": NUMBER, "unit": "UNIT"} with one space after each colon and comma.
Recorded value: {"value": 75, "unit": "mL"}
